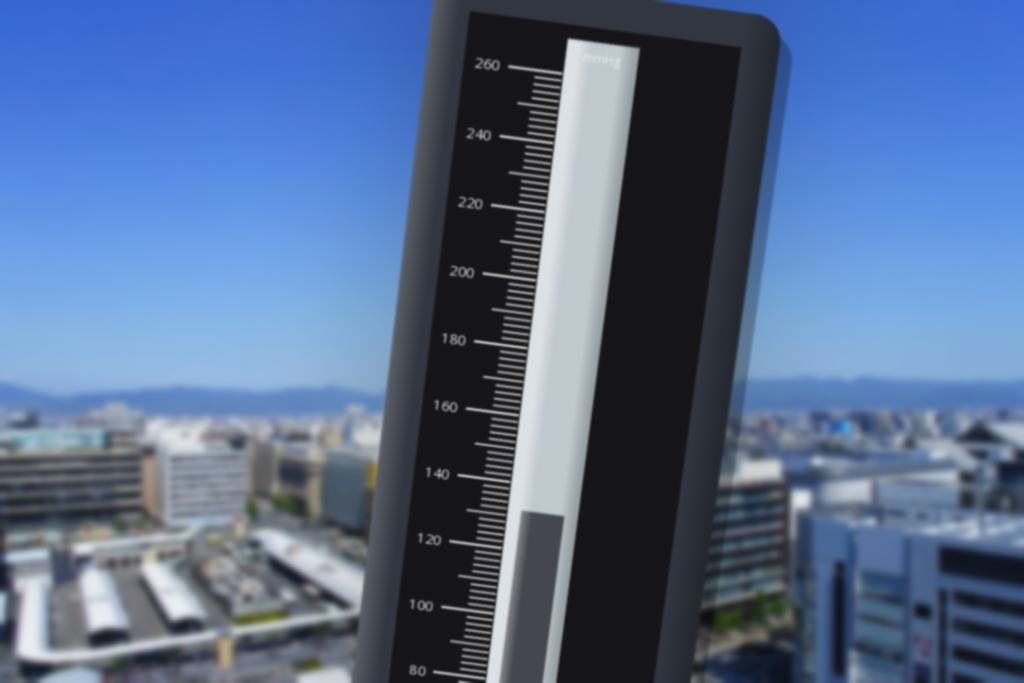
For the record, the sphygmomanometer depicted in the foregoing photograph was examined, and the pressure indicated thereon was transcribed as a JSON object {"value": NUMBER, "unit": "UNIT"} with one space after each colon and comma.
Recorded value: {"value": 132, "unit": "mmHg"}
